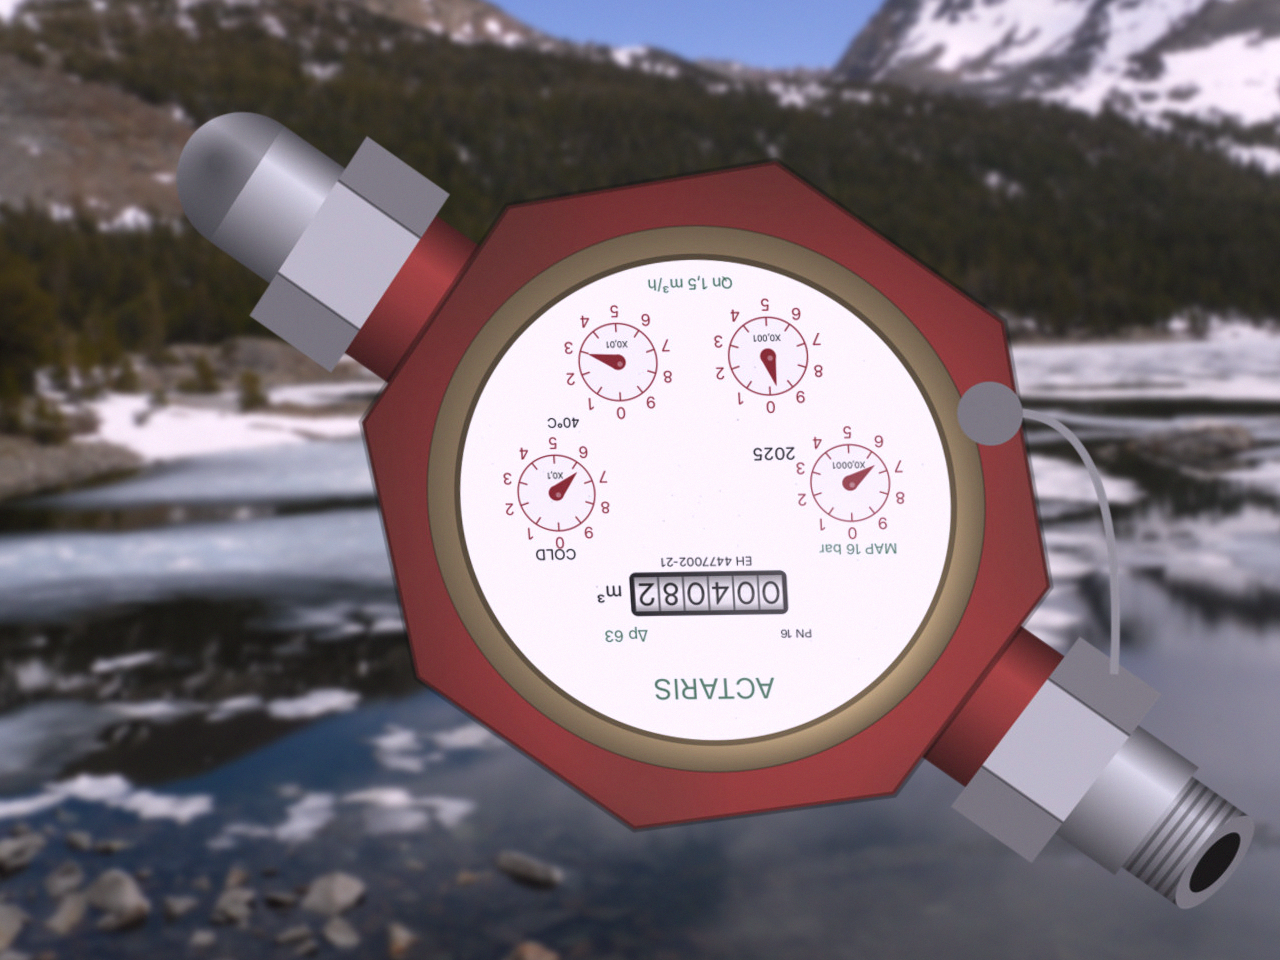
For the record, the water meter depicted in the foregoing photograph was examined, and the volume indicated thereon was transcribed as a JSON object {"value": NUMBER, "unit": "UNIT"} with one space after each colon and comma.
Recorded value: {"value": 4082.6296, "unit": "m³"}
